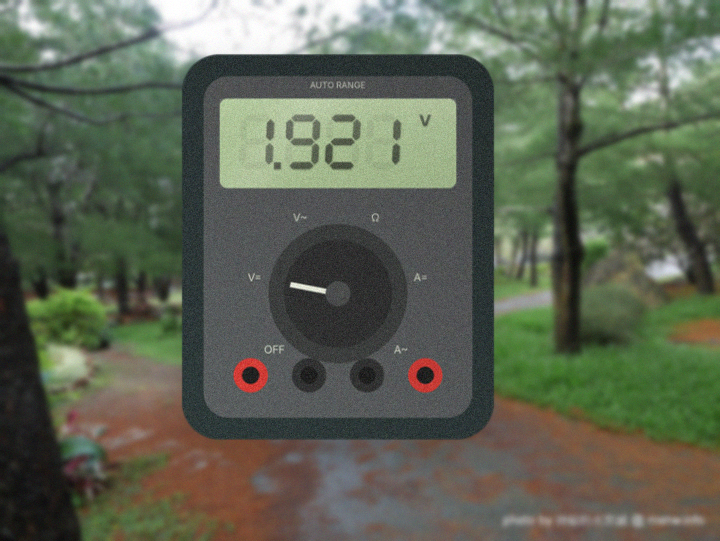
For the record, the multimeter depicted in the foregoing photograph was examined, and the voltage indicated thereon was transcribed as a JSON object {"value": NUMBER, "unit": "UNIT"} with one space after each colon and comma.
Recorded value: {"value": 1.921, "unit": "V"}
